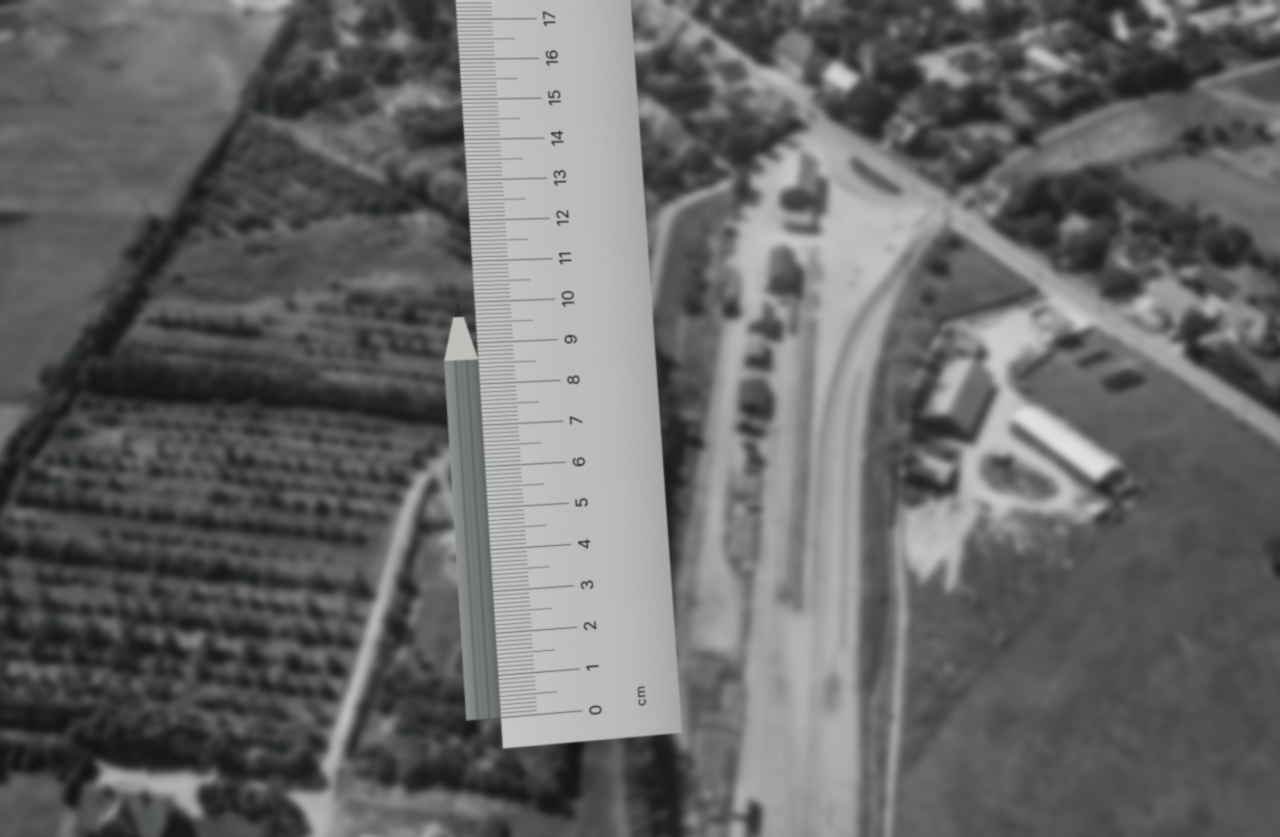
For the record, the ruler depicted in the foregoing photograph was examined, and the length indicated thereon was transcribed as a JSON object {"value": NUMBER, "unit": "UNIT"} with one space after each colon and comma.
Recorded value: {"value": 10, "unit": "cm"}
